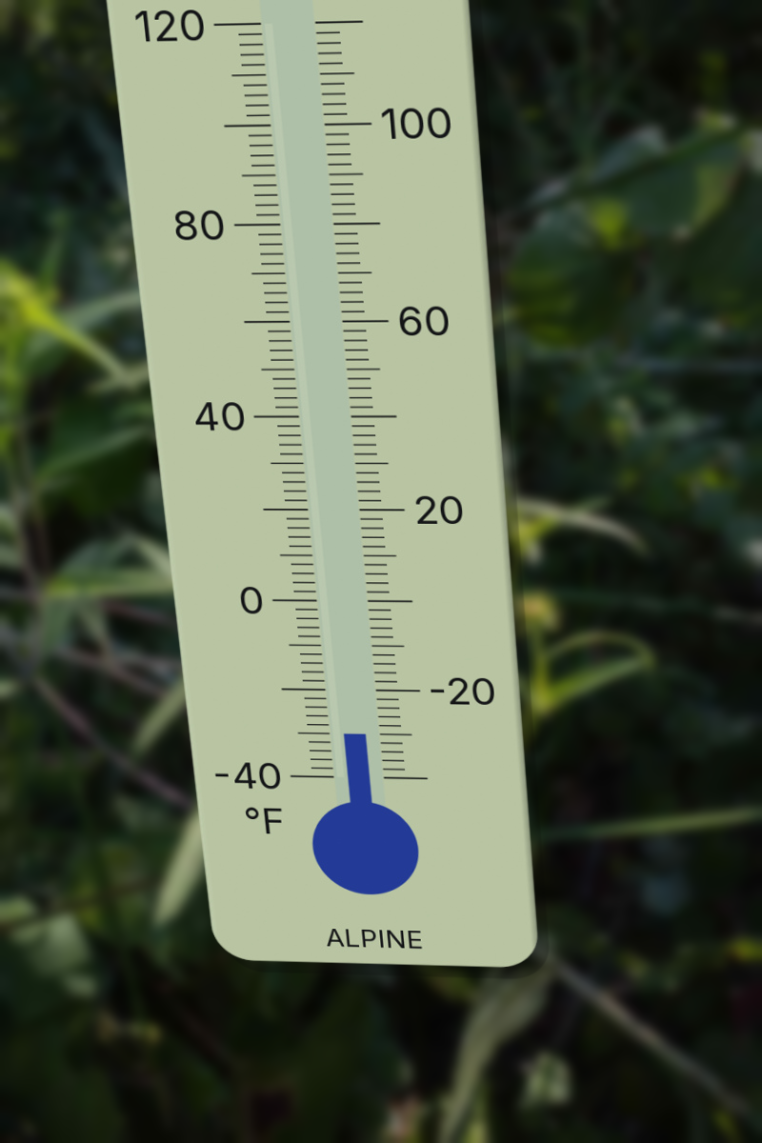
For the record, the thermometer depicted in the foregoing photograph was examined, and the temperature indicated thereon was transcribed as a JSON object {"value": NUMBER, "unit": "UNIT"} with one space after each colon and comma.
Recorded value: {"value": -30, "unit": "°F"}
